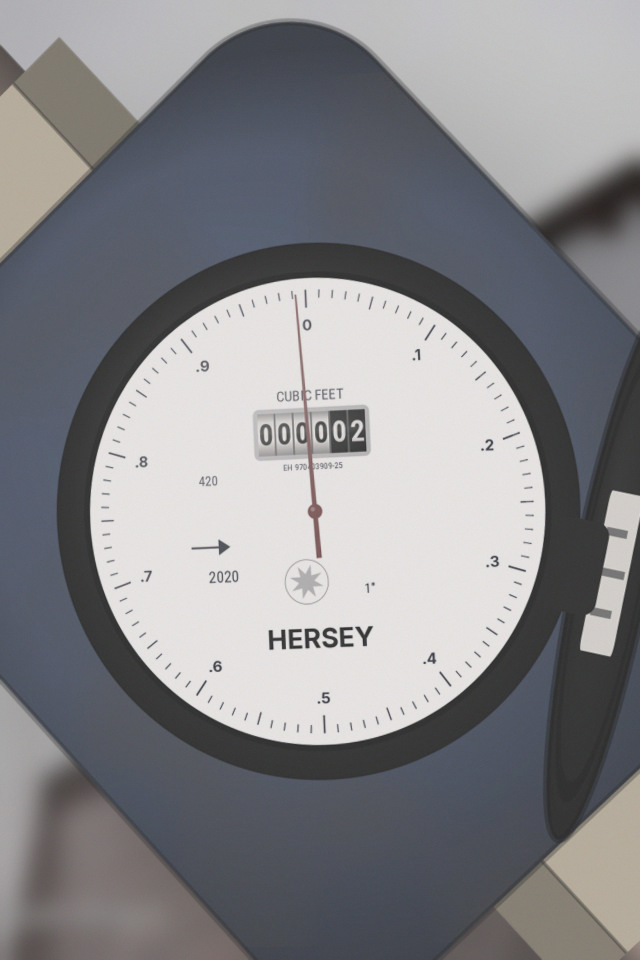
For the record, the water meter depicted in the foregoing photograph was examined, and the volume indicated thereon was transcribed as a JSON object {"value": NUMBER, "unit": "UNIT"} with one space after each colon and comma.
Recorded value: {"value": 1.99, "unit": "ft³"}
